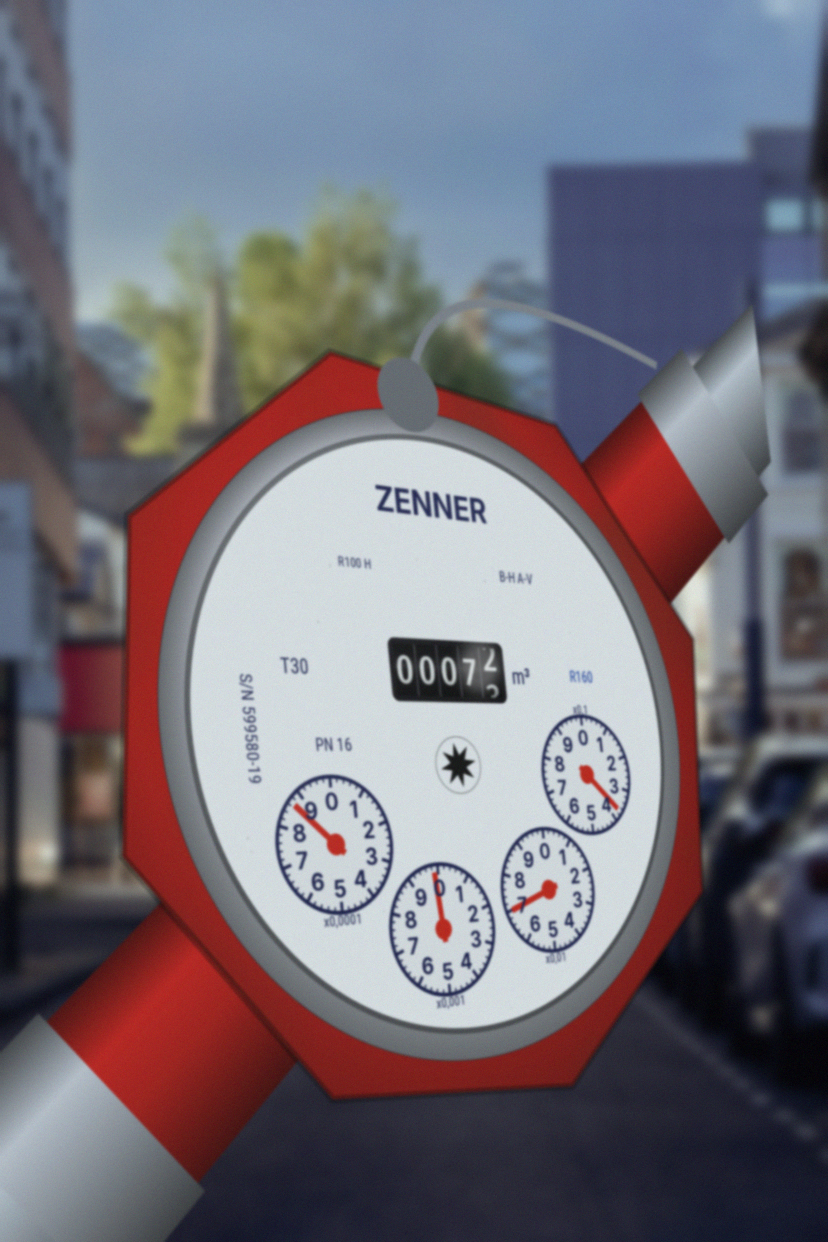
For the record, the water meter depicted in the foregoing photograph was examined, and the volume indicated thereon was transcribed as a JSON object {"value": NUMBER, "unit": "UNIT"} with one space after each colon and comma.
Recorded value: {"value": 72.3698, "unit": "m³"}
